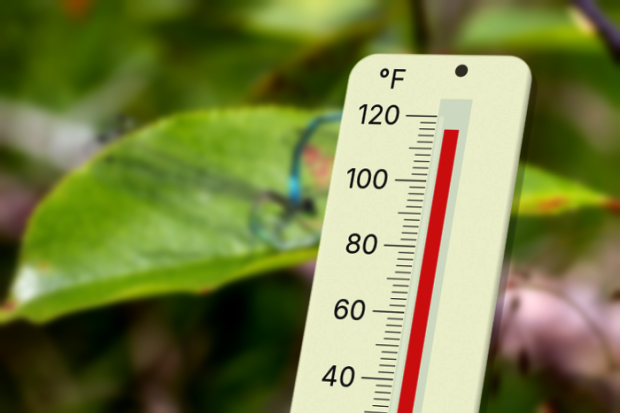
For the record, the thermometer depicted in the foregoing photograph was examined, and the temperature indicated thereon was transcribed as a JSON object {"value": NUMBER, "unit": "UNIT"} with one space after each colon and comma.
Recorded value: {"value": 116, "unit": "°F"}
